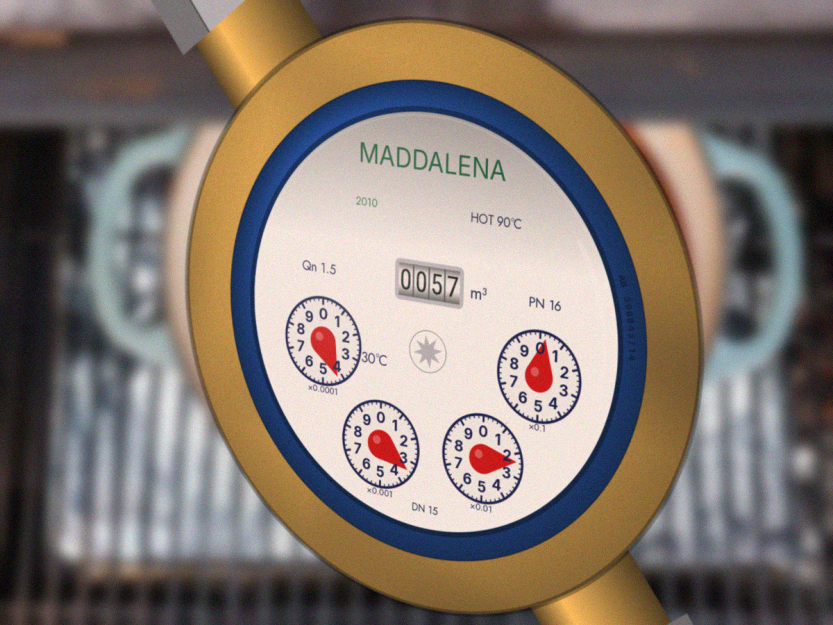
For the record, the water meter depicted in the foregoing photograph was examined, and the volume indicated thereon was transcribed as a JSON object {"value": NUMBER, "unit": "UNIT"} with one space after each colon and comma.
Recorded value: {"value": 57.0234, "unit": "m³"}
